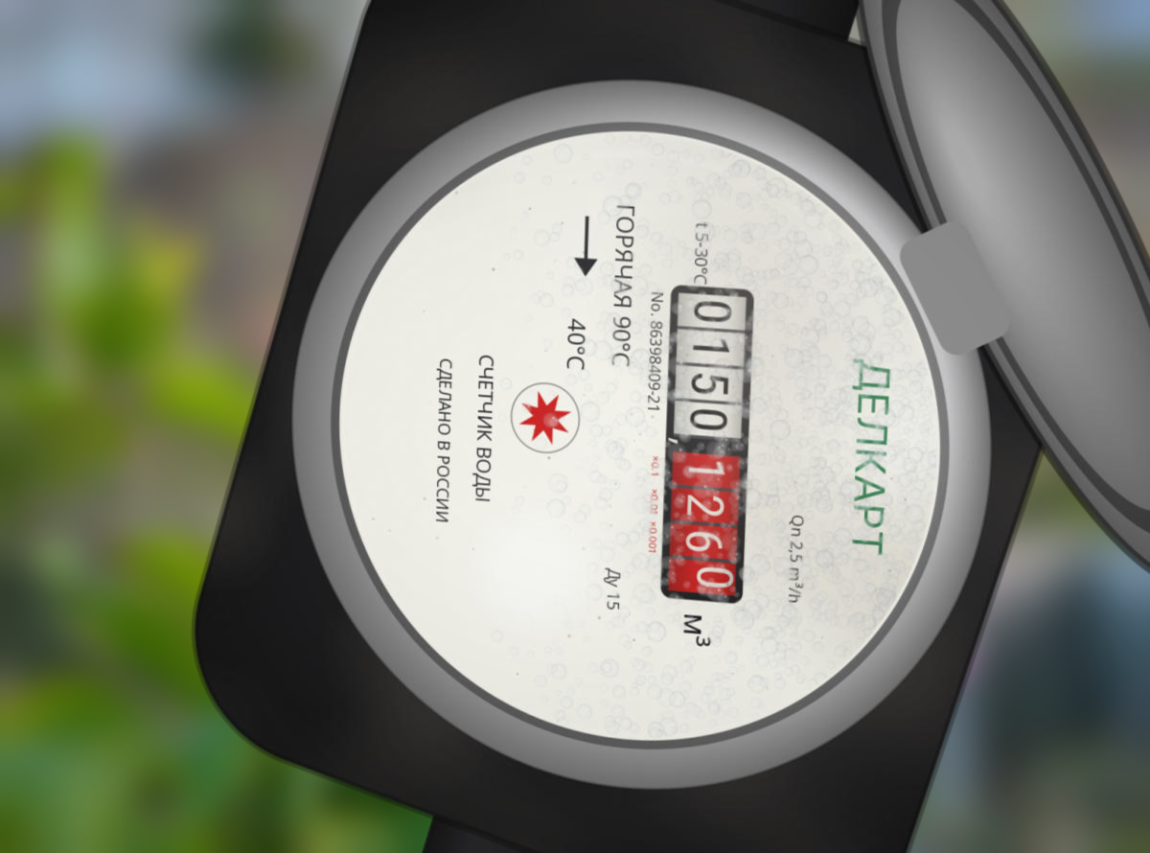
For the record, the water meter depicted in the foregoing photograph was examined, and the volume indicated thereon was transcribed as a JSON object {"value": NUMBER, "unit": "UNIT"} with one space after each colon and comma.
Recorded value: {"value": 150.1260, "unit": "m³"}
